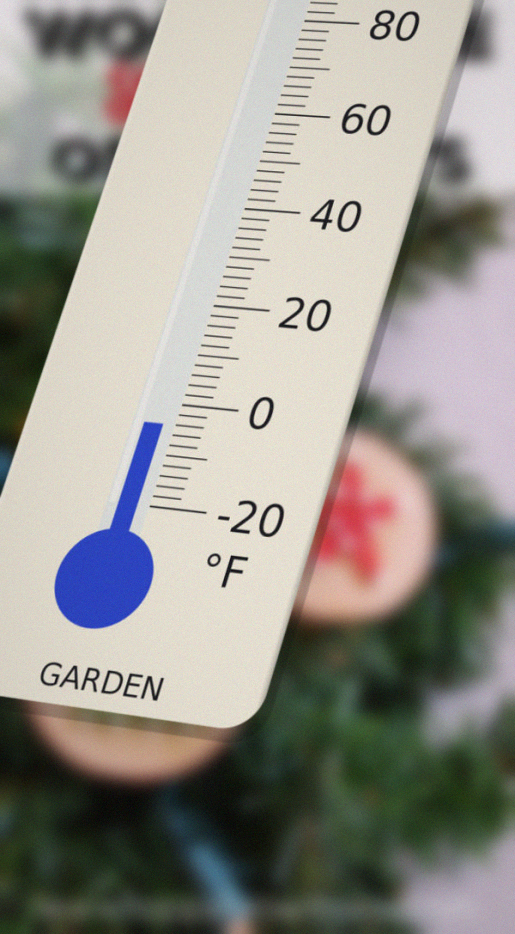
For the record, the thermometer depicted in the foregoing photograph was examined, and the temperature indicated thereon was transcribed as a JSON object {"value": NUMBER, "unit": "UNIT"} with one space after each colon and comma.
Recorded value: {"value": -4, "unit": "°F"}
